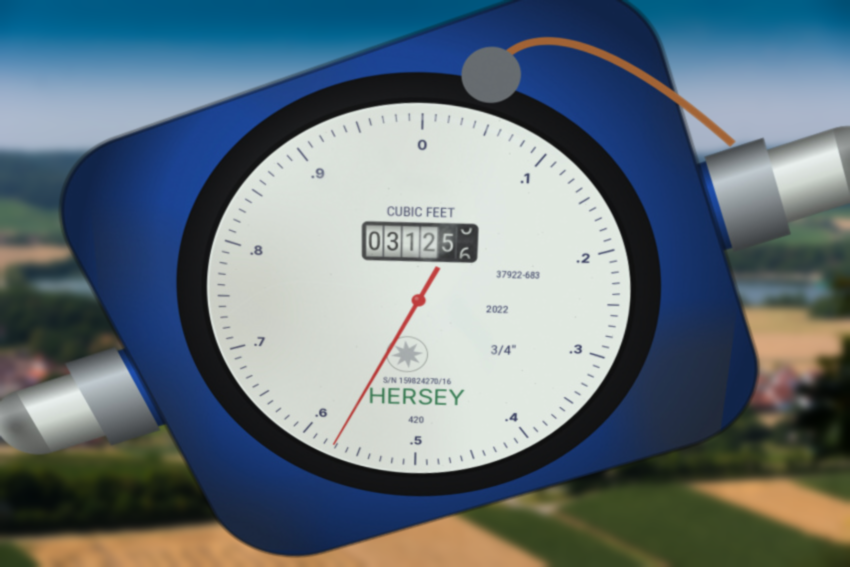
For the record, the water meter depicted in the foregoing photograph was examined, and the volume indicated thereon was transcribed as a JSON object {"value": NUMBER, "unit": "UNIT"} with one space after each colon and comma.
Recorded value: {"value": 31255.57, "unit": "ft³"}
